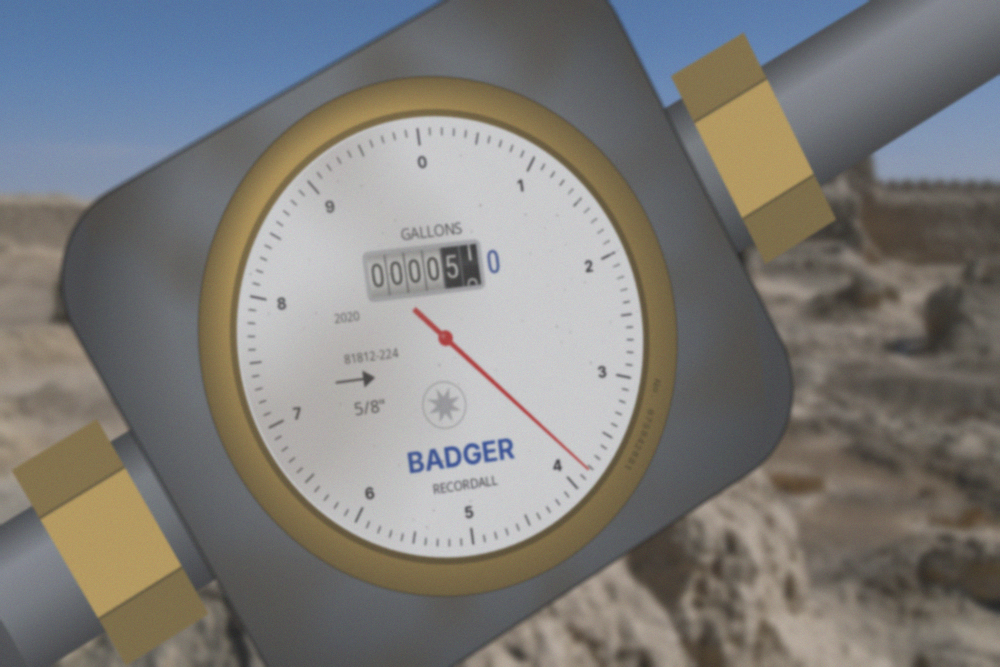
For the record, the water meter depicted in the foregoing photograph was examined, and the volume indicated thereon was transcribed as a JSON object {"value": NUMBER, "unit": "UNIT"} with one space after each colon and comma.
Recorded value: {"value": 513.8, "unit": "gal"}
